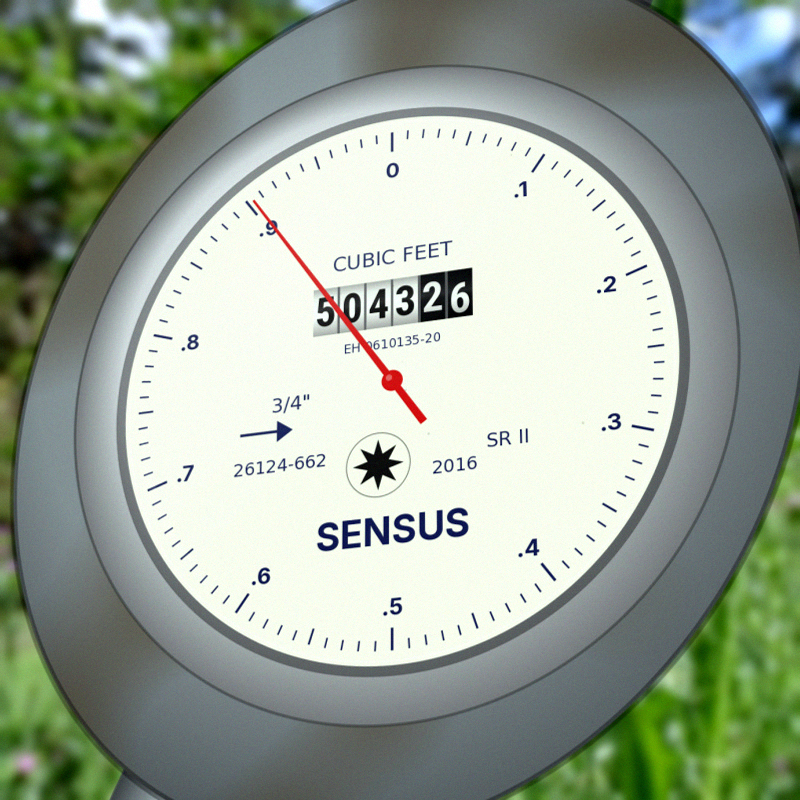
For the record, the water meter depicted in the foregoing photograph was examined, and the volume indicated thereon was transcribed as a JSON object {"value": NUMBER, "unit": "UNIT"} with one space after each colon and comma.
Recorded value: {"value": 504325.90, "unit": "ft³"}
